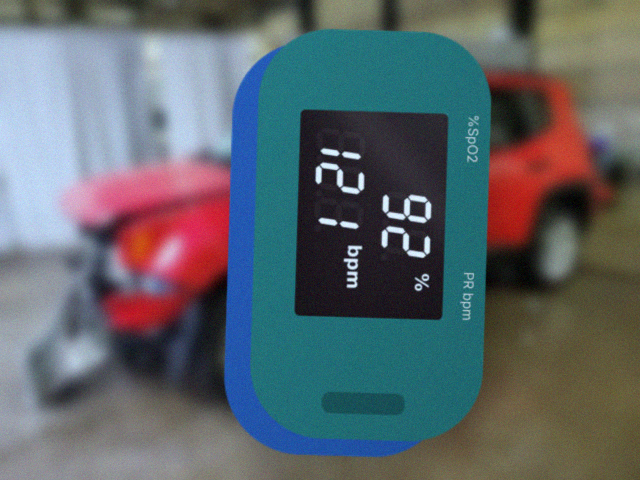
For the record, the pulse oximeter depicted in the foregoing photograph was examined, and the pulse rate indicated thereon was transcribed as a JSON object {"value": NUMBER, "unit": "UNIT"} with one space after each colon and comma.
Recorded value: {"value": 121, "unit": "bpm"}
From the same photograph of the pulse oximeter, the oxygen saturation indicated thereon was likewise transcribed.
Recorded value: {"value": 92, "unit": "%"}
